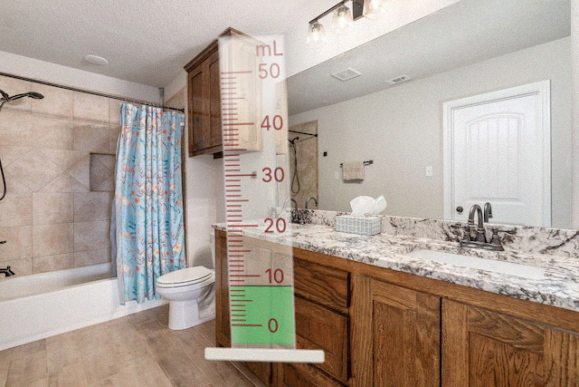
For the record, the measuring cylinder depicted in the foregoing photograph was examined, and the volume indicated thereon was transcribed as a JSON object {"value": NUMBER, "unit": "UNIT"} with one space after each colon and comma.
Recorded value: {"value": 8, "unit": "mL"}
